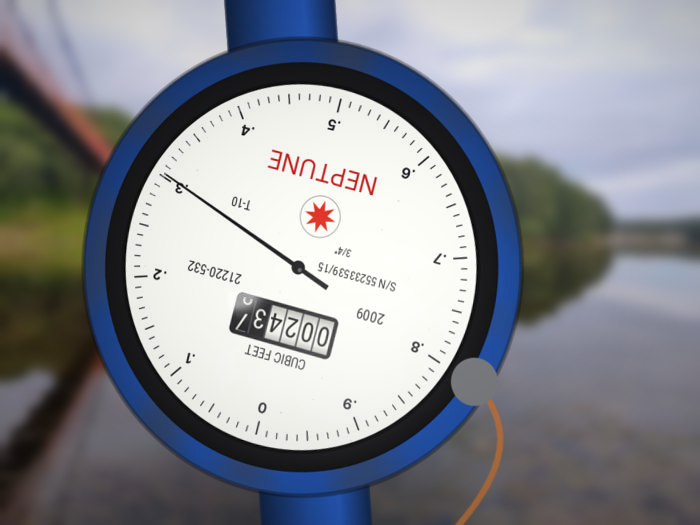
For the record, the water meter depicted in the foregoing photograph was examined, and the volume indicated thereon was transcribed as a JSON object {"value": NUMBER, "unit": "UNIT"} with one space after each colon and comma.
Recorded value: {"value": 2437.30, "unit": "ft³"}
